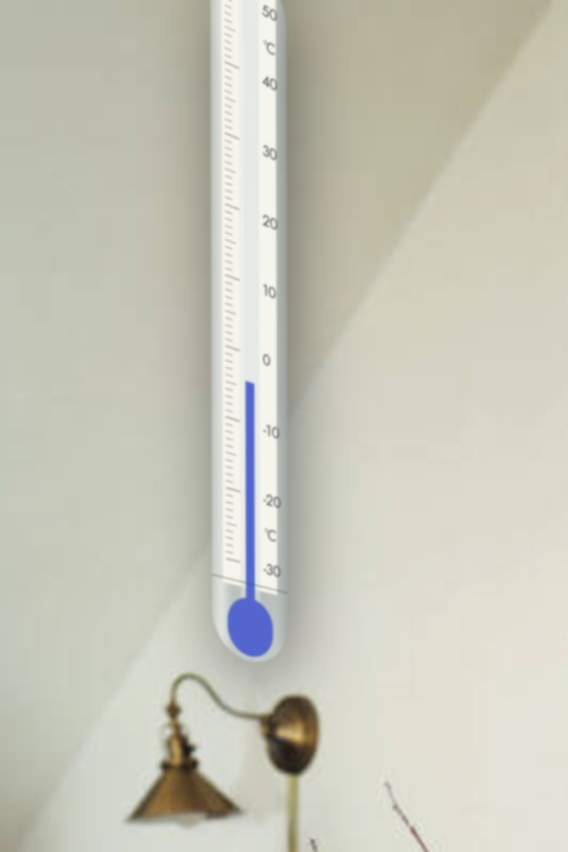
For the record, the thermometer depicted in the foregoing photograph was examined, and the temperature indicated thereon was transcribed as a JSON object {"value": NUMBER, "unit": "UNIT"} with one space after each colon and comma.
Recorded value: {"value": -4, "unit": "°C"}
